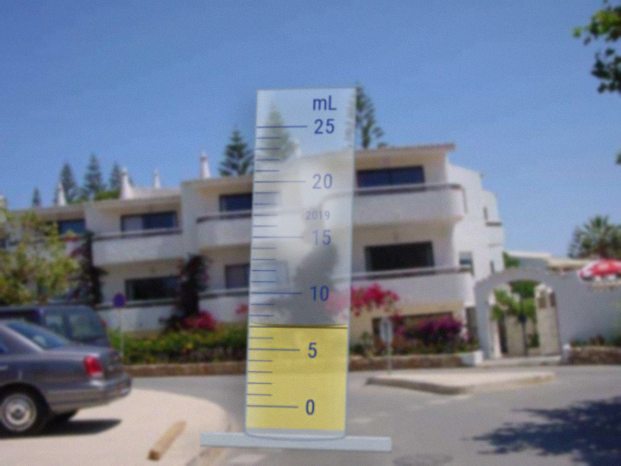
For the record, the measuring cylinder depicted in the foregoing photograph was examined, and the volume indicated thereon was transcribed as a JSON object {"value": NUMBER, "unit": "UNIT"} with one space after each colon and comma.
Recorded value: {"value": 7, "unit": "mL"}
